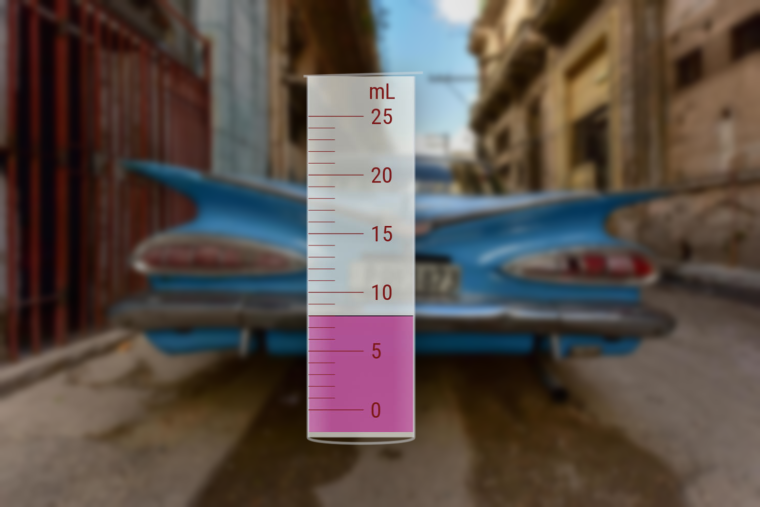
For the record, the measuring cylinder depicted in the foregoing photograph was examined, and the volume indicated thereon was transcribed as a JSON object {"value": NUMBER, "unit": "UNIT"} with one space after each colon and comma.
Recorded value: {"value": 8, "unit": "mL"}
